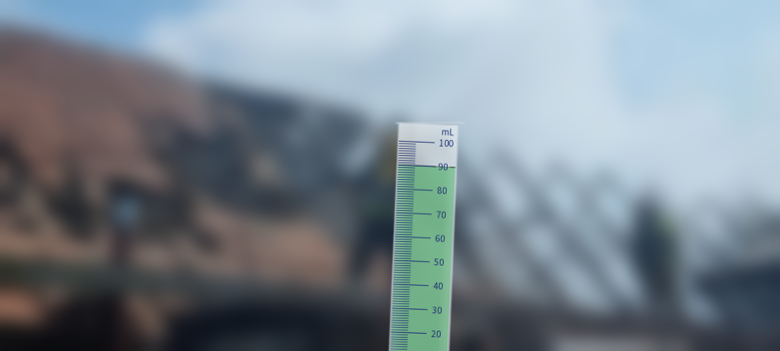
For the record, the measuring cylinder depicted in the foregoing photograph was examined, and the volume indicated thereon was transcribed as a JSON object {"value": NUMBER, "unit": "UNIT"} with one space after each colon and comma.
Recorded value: {"value": 90, "unit": "mL"}
